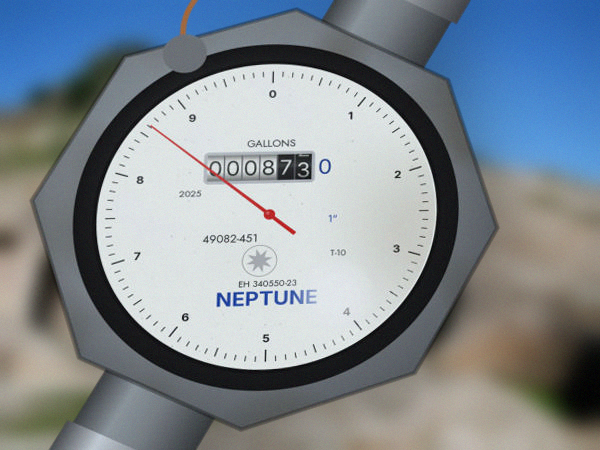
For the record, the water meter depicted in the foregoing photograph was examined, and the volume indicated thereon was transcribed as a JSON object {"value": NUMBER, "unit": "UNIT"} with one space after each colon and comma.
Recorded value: {"value": 8728.6, "unit": "gal"}
